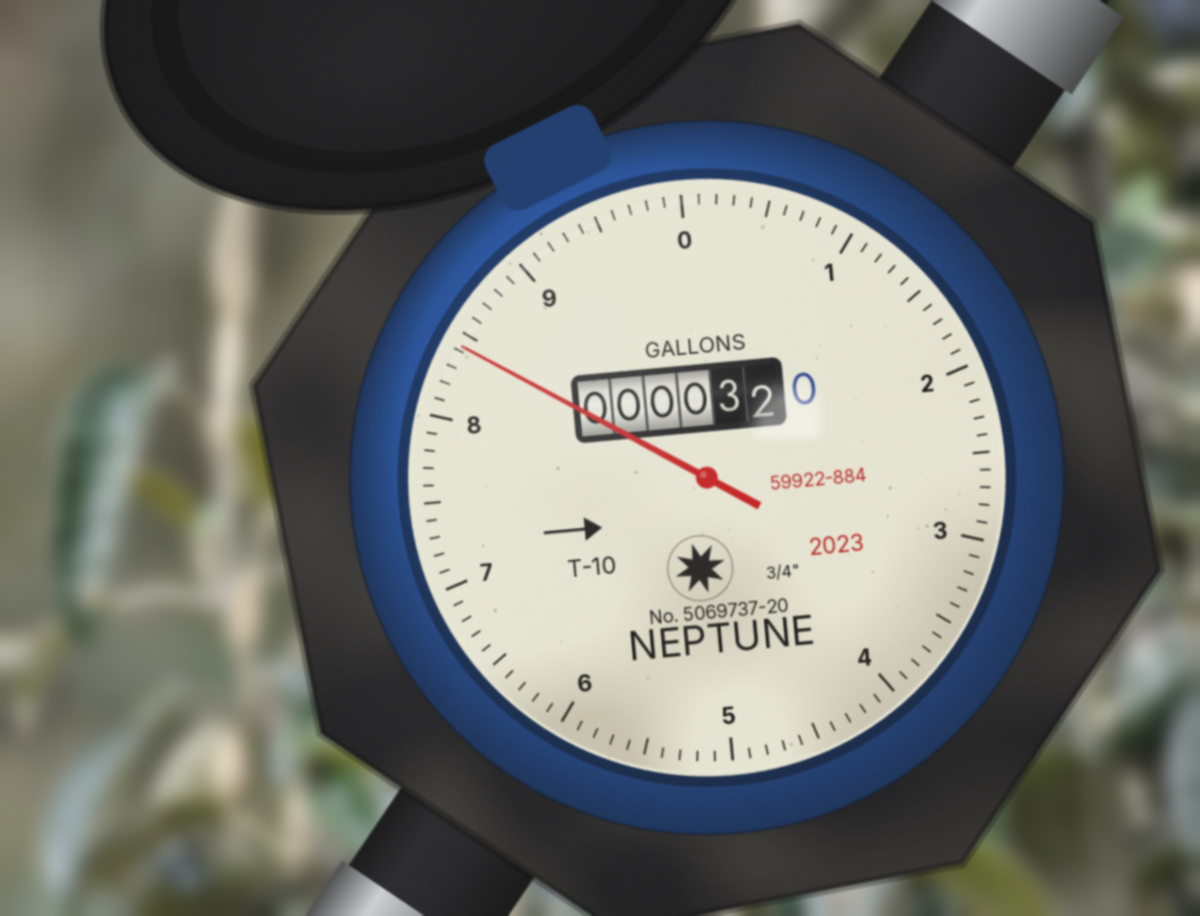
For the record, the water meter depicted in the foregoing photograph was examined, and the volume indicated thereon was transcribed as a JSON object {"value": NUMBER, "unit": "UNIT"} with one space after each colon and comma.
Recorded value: {"value": 318.4, "unit": "gal"}
